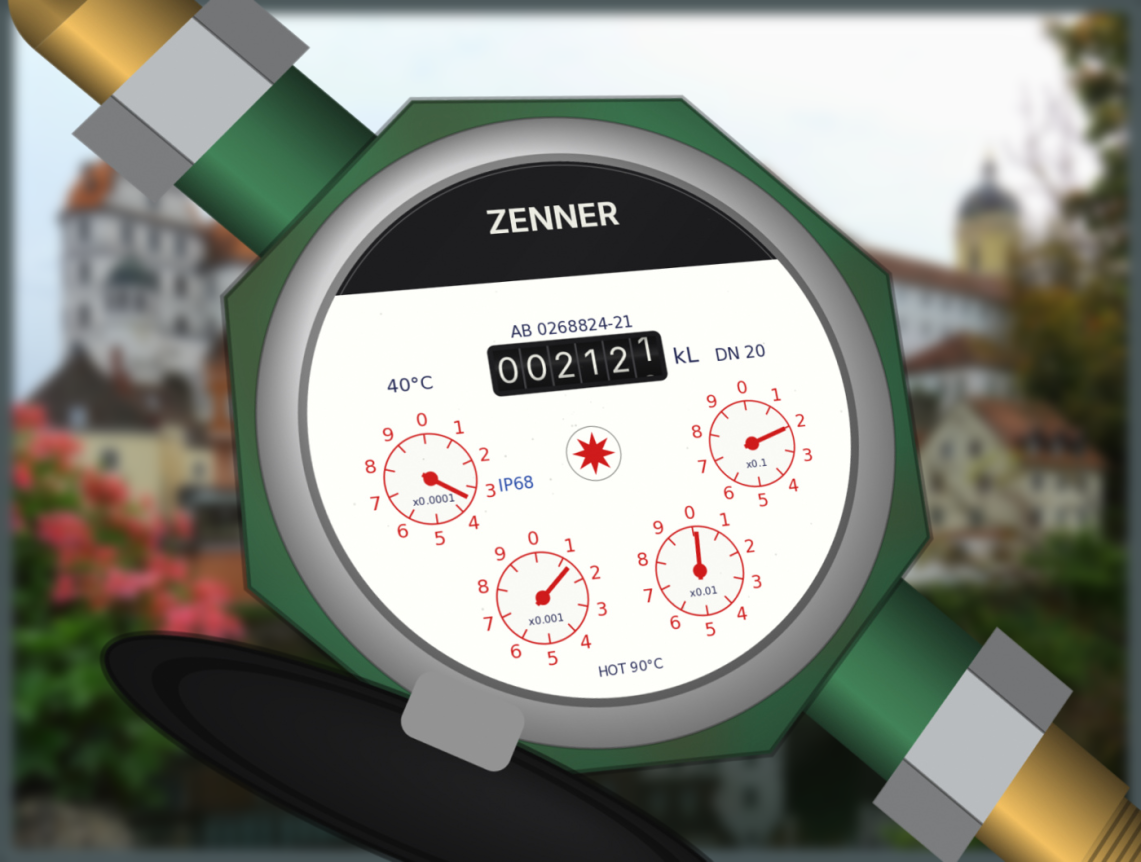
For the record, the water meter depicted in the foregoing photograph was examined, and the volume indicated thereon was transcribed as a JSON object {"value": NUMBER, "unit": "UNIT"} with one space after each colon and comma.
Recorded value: {"value": 2121.2013, "unit": "kL"}
